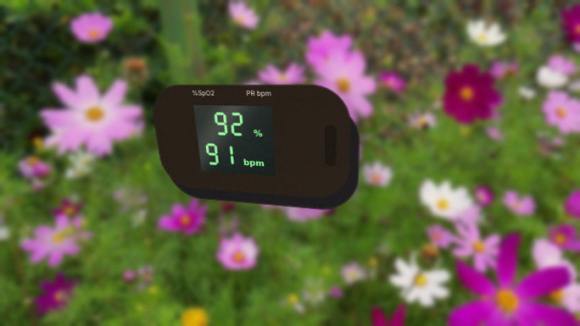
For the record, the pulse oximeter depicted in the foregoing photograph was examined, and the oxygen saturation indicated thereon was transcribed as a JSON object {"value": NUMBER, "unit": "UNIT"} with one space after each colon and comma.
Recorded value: {"value": 92, "unit": "%"}
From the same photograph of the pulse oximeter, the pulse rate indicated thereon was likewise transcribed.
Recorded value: {"value": 91, "unit": "bpm"}
